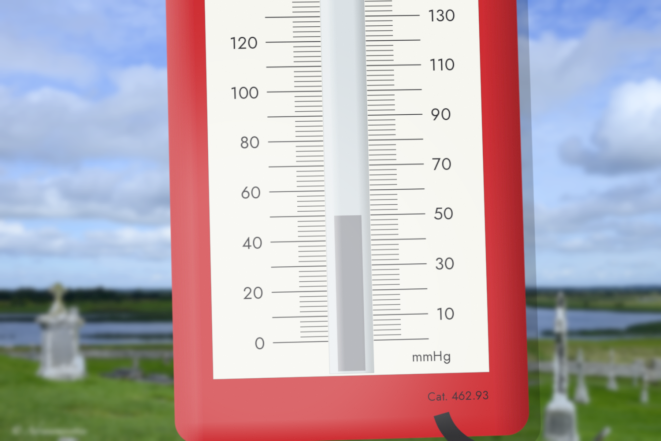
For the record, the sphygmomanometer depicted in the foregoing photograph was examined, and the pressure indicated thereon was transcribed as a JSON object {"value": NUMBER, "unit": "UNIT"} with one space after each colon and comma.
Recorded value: {"value": 50, "unit": "mmHg"}
